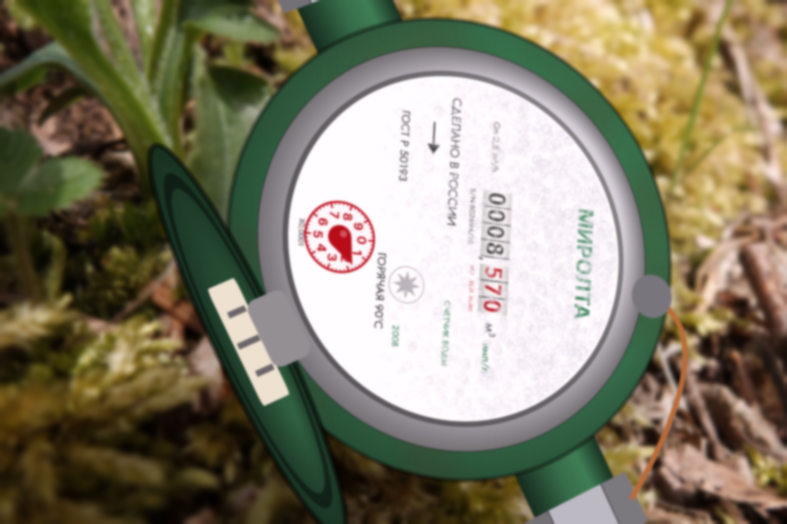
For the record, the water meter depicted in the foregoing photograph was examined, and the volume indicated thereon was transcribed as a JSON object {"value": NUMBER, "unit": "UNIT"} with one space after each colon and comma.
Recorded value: {"value": 8.5701, "unit": "m³"}
